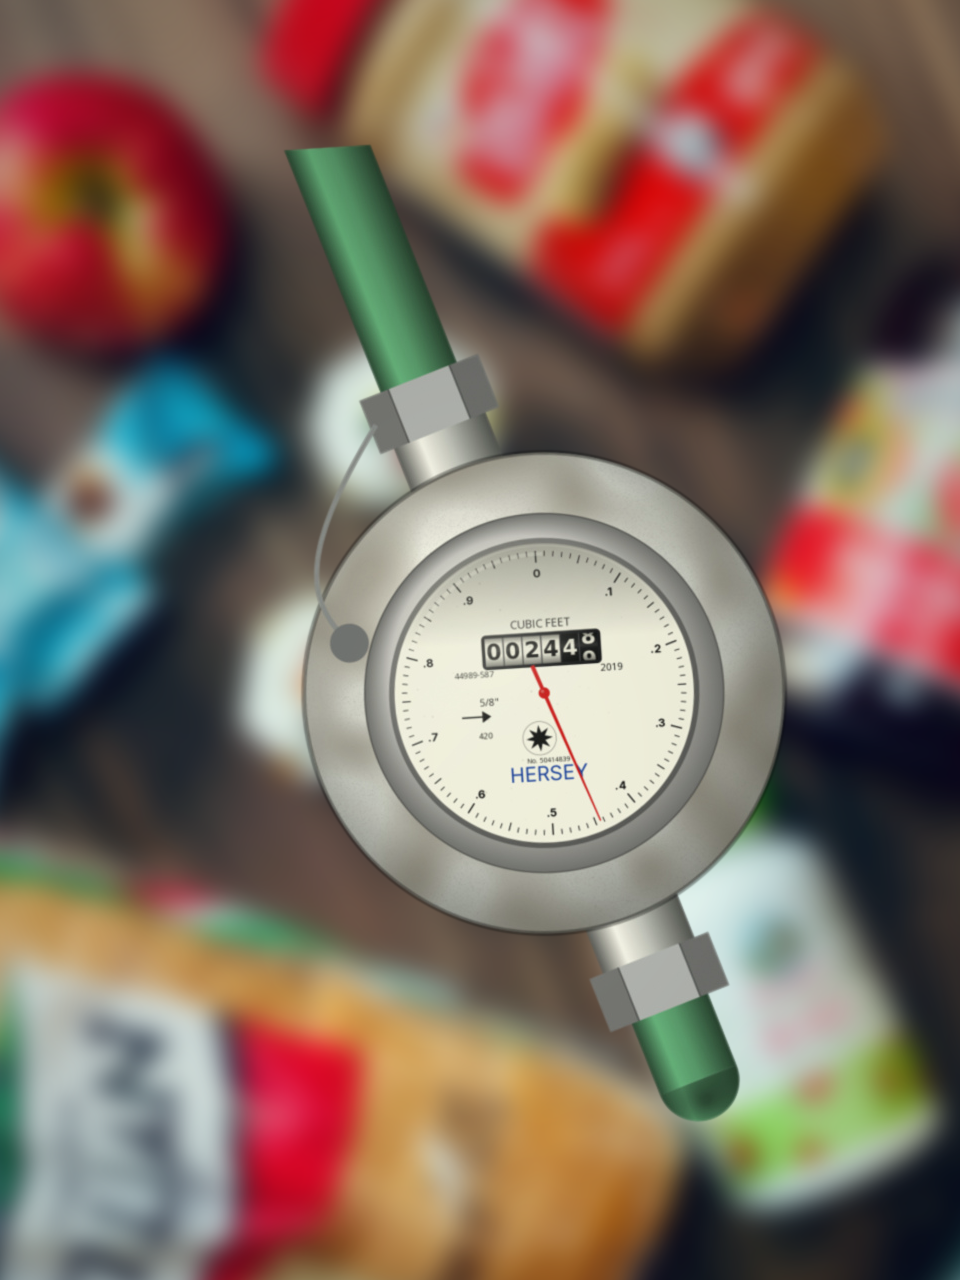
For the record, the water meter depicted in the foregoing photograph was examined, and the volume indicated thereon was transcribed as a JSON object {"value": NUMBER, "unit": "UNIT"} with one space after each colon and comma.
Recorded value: {"value": 2448.44, "unit": "ft³"}
